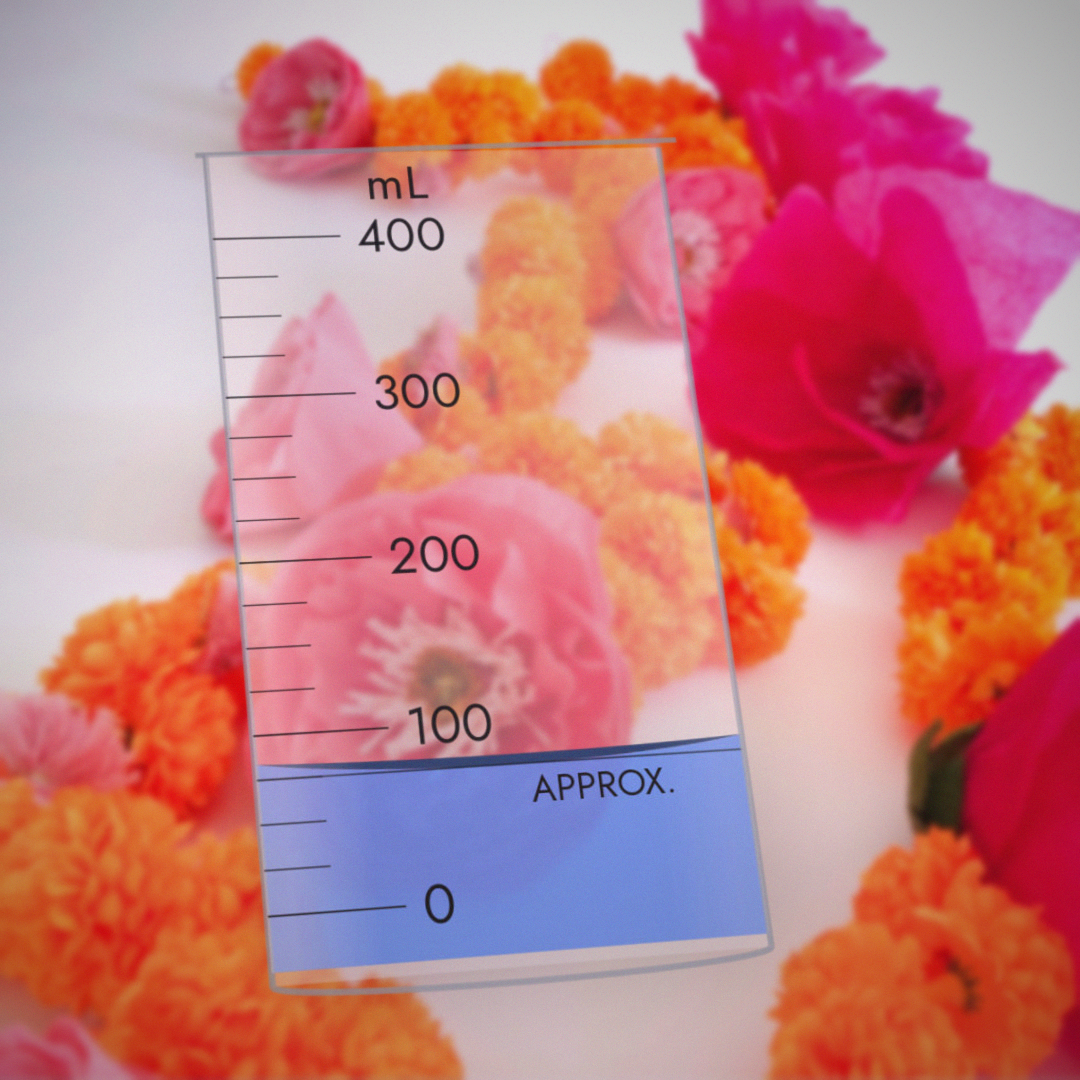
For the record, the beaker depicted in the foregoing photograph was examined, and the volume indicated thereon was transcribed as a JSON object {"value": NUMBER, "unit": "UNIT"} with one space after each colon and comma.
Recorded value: {"value": 75, "unit": "mL"}
